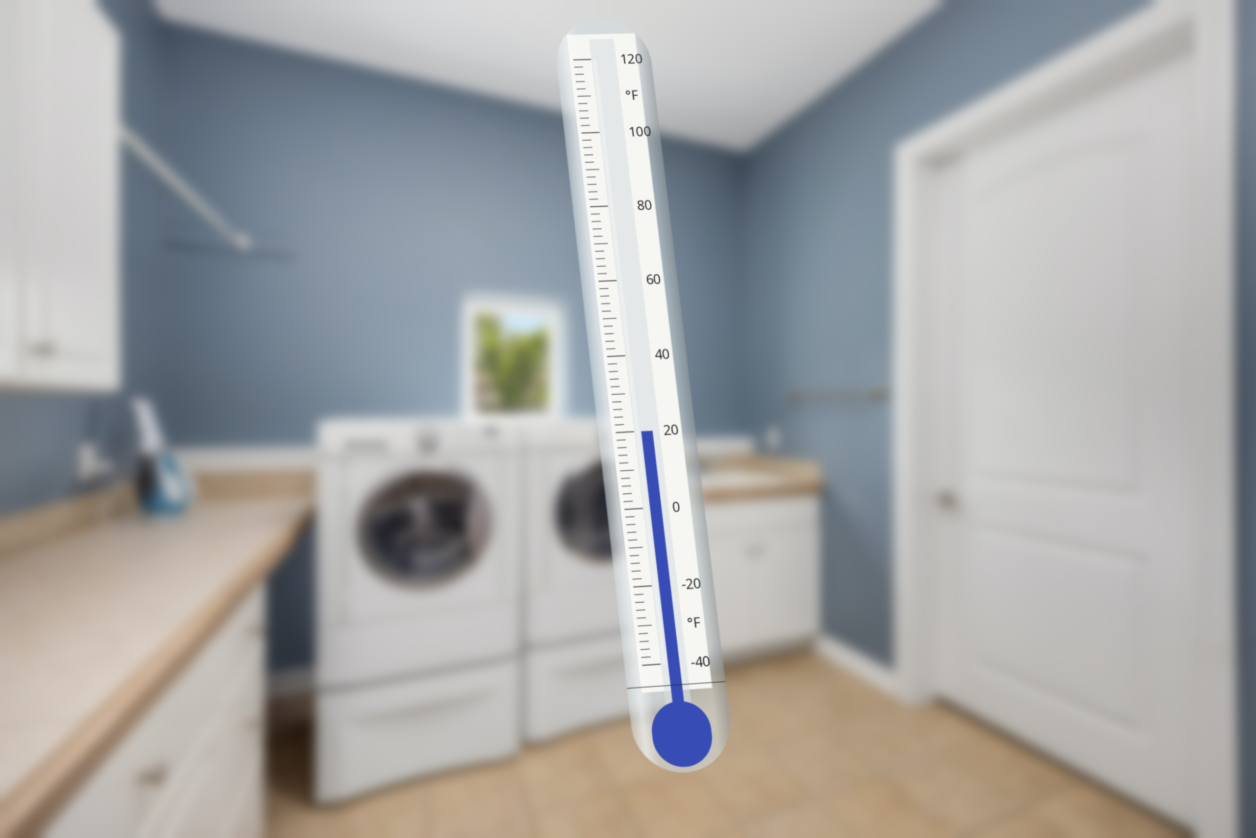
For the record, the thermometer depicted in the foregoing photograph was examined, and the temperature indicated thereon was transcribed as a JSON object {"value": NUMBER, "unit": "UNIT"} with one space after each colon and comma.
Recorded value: {"value": 20, "unit": "°F"}
